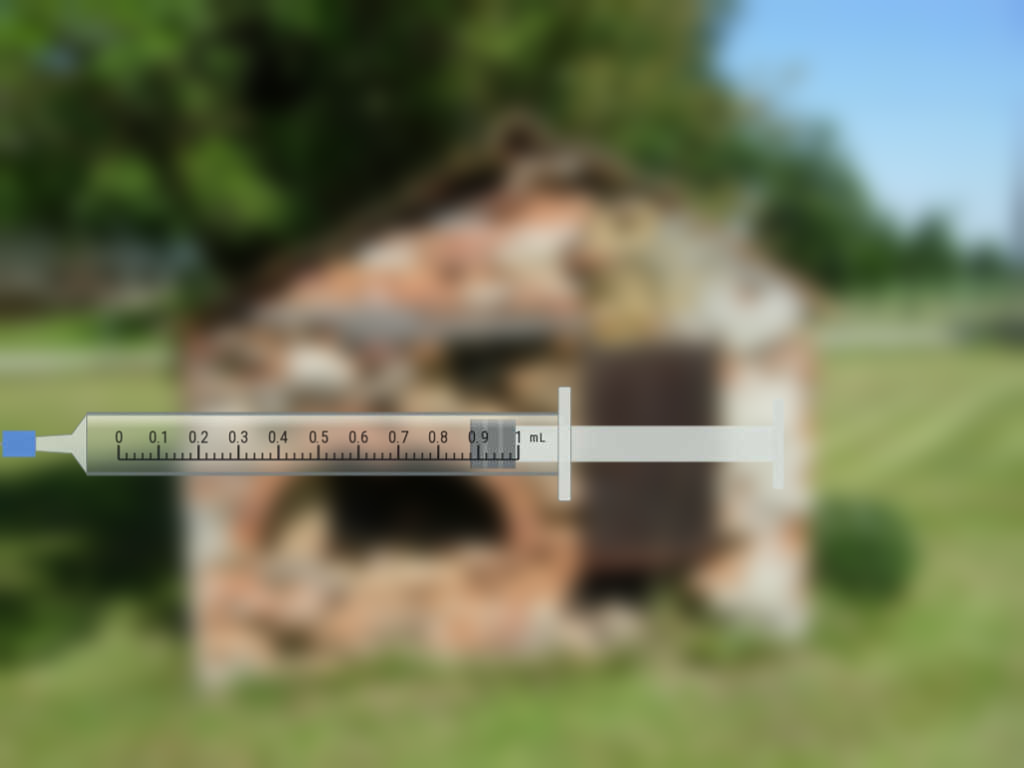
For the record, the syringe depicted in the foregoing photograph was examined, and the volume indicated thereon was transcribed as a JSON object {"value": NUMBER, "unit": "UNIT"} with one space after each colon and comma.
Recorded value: {"value": 0.88, "unit": "mL"}
